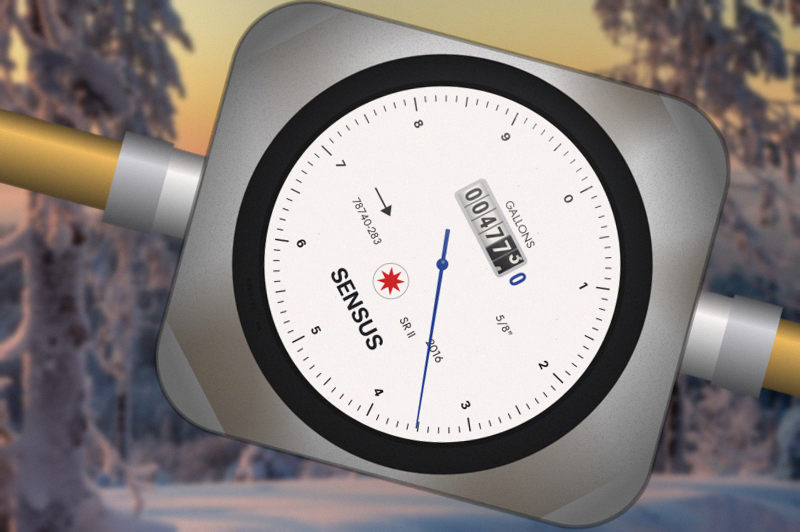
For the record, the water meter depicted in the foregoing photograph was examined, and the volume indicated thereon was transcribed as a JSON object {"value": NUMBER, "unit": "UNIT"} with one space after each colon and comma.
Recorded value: {"value": 47733.5, "unit": "gal"}
